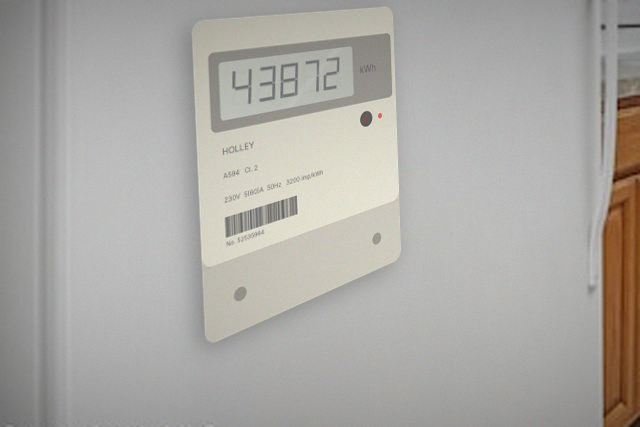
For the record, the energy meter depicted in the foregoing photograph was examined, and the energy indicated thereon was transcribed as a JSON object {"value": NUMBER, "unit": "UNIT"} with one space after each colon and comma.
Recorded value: {"value": 43872, "unit": "kWh"}
